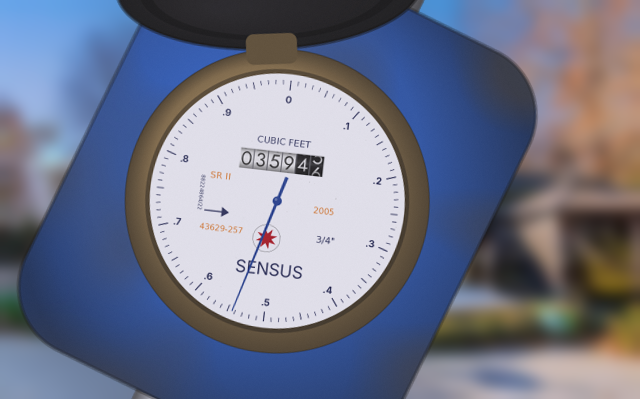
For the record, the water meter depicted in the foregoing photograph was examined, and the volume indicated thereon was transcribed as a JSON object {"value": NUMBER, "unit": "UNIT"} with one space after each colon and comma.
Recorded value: {"value": 35945.54, "unit": "ft³"}
